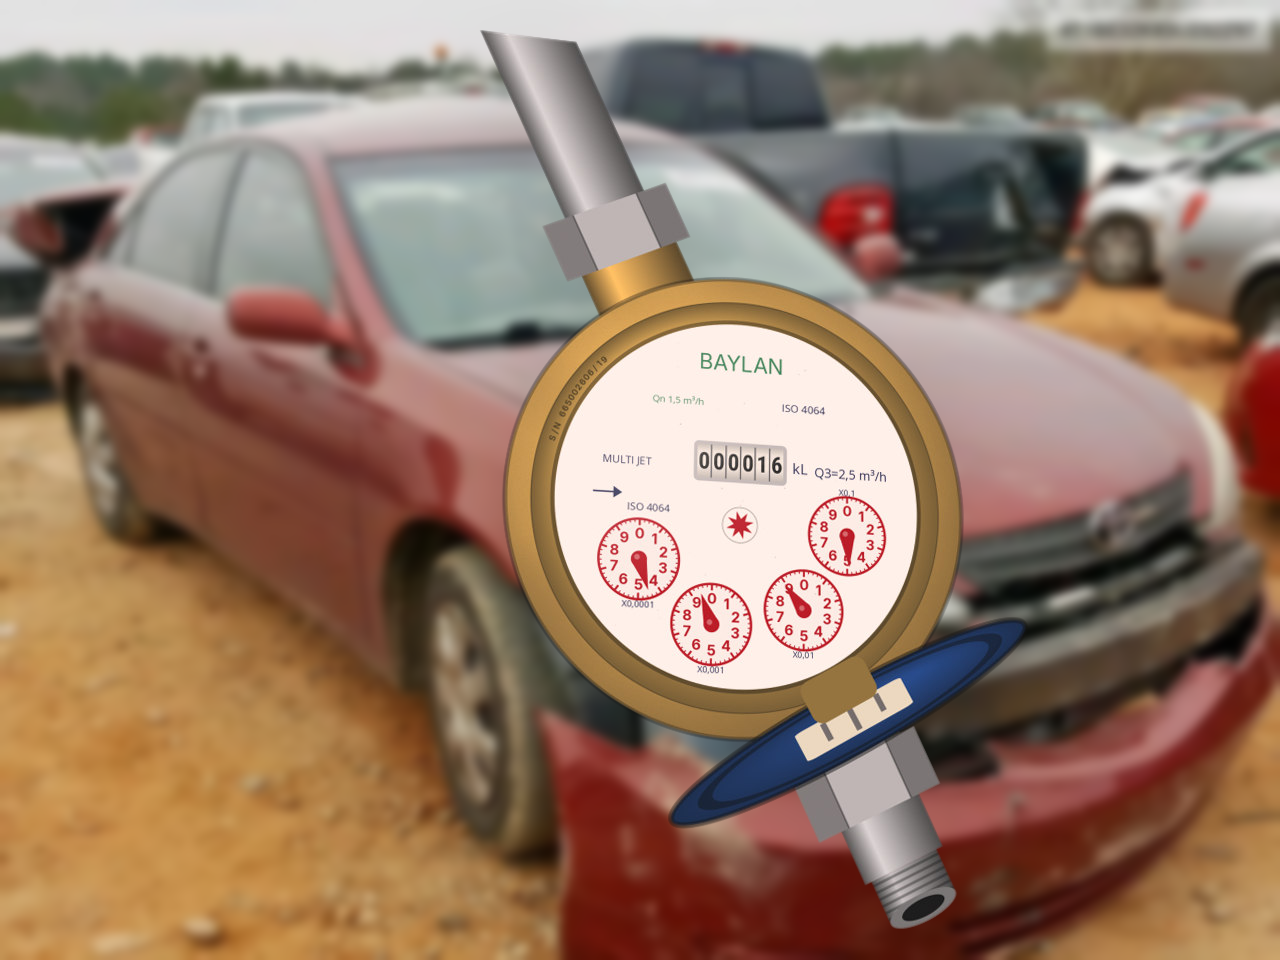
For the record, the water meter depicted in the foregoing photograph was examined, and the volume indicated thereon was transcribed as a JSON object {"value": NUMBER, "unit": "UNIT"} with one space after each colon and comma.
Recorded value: {"value": 16.4894, "unit": "kL"}
